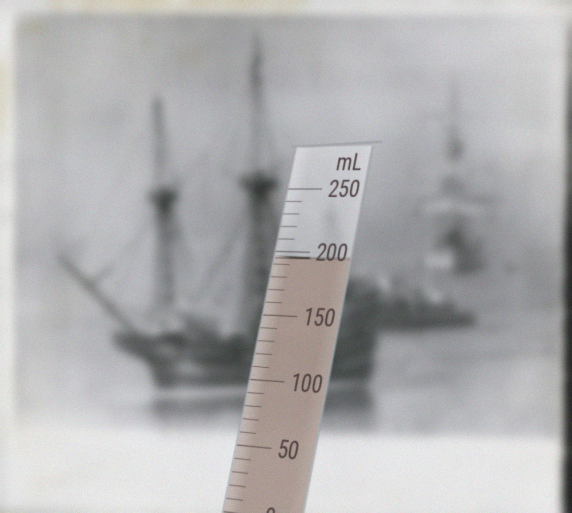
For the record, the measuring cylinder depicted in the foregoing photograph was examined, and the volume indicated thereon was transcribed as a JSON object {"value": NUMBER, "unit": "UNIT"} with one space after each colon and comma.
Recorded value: {"value": 195, "unit": "mL"}
